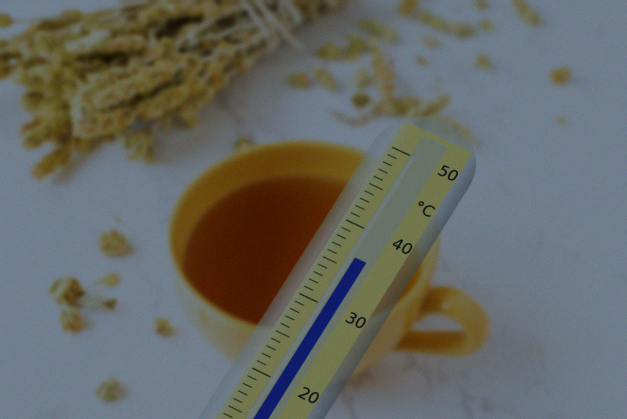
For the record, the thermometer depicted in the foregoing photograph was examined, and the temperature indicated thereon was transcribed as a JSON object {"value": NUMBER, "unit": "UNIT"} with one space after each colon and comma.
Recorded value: {"value": 36.5, "unit": "°C"}
